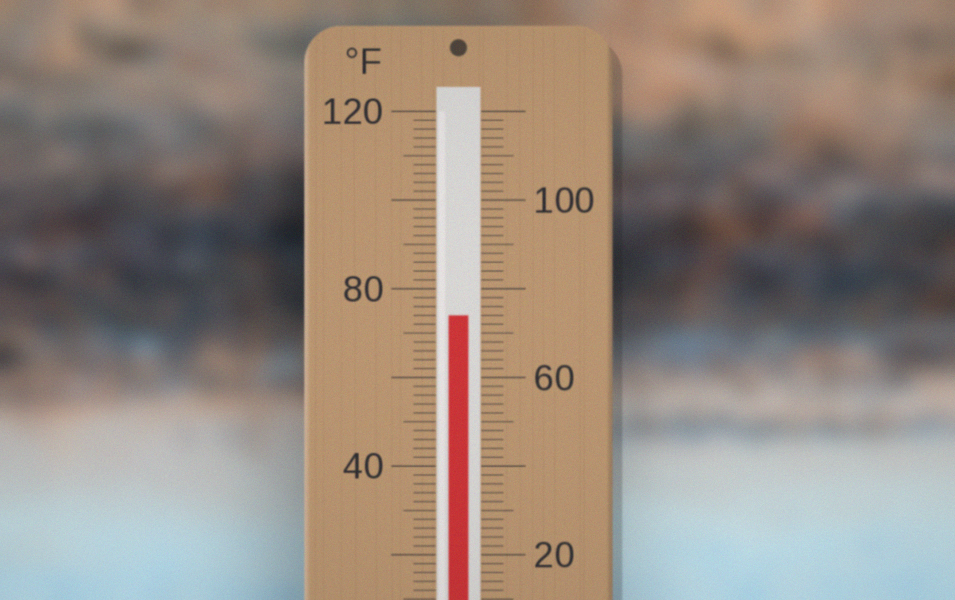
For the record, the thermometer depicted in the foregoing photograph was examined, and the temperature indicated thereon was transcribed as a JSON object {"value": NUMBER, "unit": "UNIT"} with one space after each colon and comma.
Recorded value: {"value": 74, "unit": "°F"}
